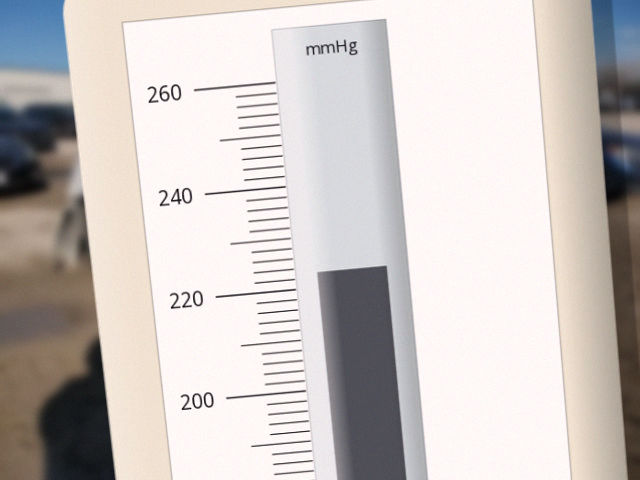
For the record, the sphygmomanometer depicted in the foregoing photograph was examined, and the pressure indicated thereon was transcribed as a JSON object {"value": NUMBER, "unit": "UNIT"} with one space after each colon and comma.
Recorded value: {"value": 223, "unit": "mmHg"}
